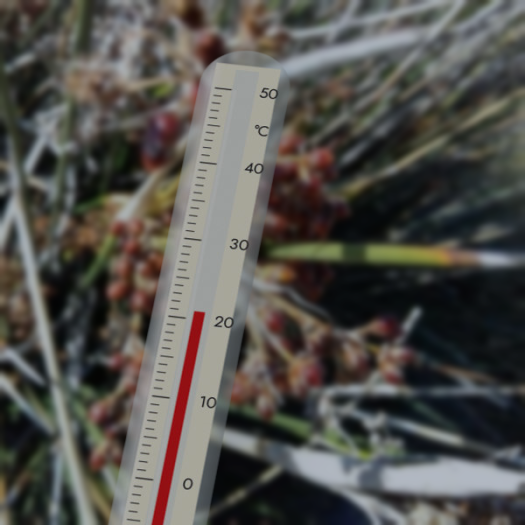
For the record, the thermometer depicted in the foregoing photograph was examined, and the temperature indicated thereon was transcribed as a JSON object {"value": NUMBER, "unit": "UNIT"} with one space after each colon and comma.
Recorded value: {"value": 21, "unit": "°C"}
